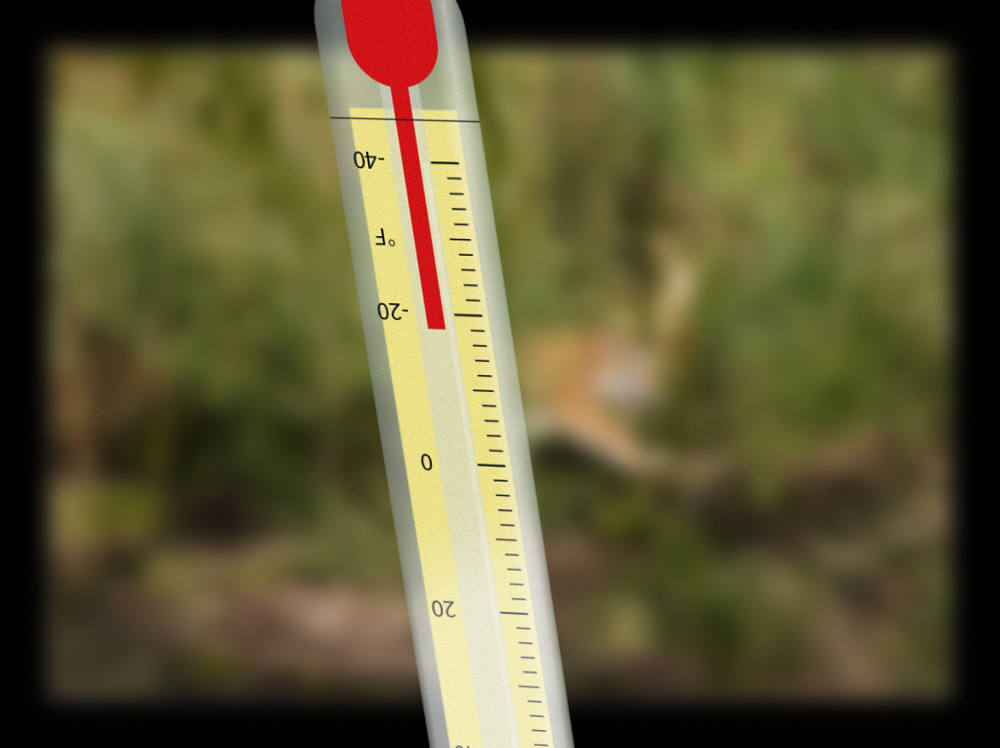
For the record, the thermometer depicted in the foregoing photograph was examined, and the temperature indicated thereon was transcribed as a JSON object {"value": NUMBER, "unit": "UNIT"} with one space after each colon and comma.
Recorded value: {"value": -18, "unit": "°F"}
